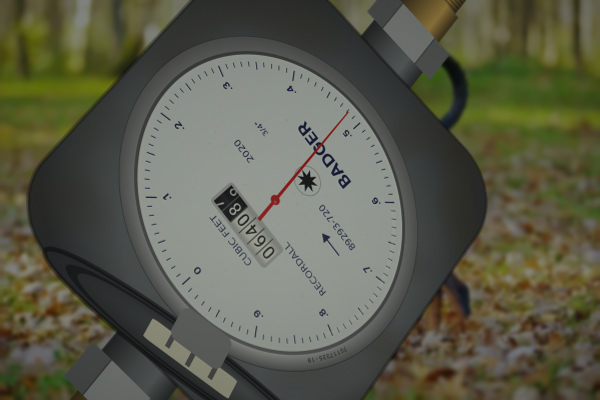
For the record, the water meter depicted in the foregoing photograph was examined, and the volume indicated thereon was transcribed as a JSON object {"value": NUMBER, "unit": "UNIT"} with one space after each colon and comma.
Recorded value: {"value": 64087.48, "unit": "ft³"}
